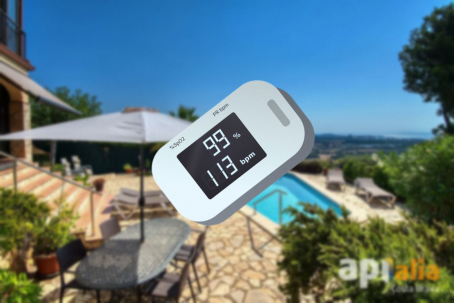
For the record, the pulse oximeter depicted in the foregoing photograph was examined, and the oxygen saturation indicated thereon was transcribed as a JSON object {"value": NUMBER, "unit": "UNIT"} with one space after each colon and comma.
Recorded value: {"value": 99, "unit": "%"}
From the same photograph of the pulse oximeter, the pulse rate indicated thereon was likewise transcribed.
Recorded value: {"value": 113, "unit": "bpm"}
